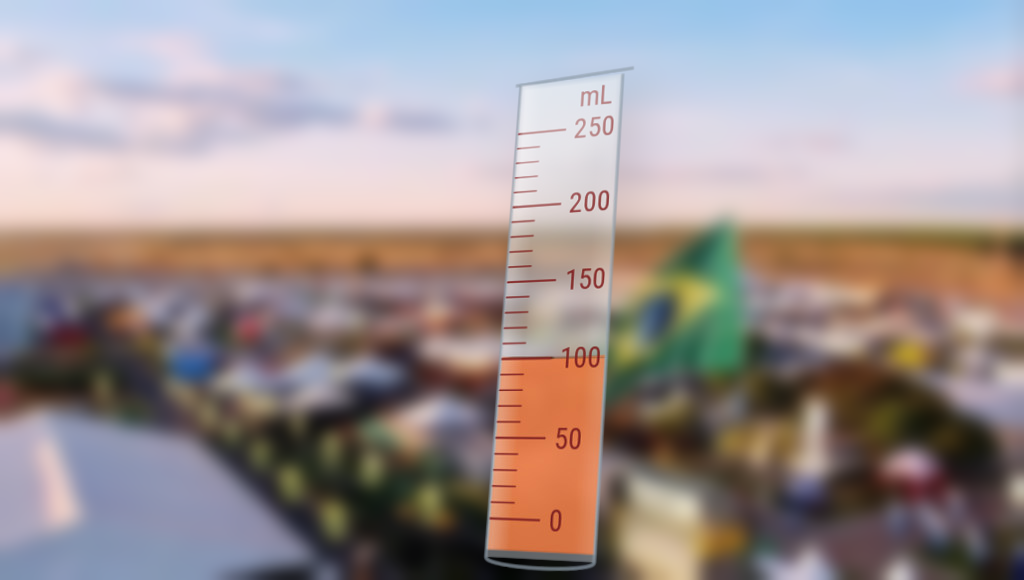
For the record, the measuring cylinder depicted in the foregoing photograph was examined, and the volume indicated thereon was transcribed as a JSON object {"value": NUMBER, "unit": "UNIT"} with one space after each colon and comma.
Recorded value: {"value": 100, "unit": "mL"}
